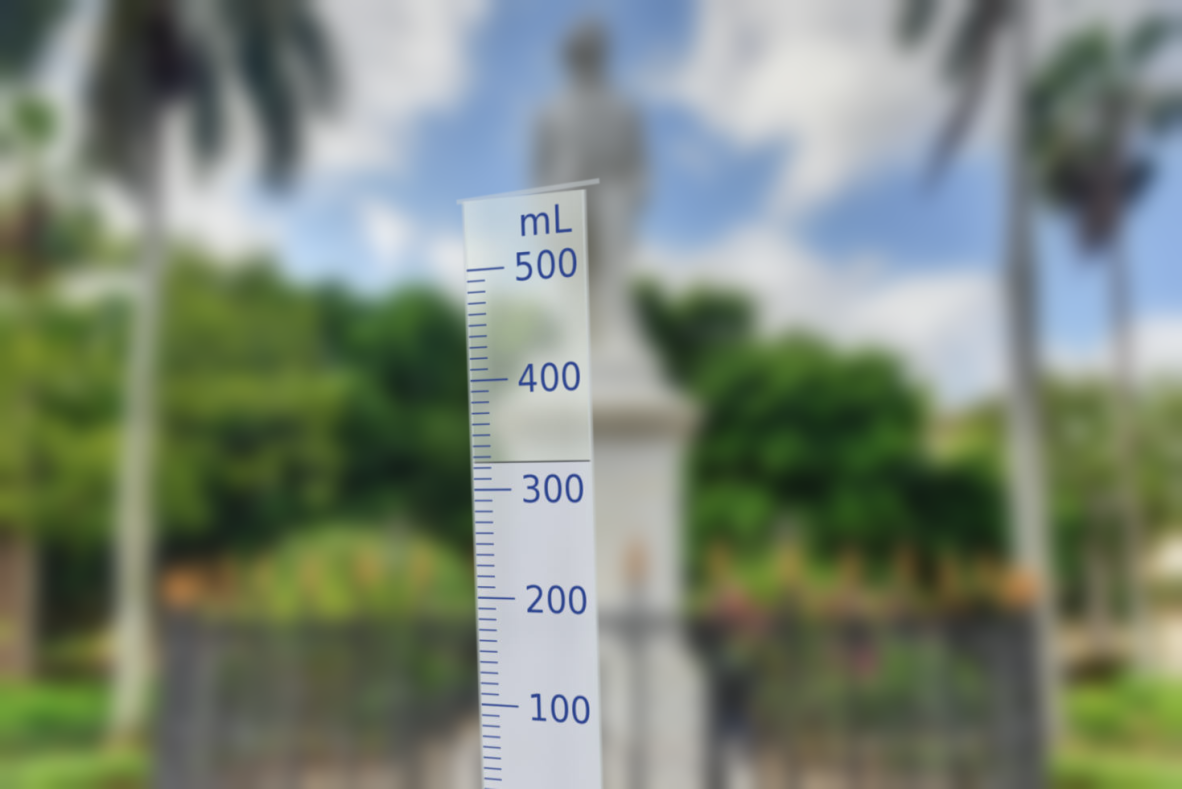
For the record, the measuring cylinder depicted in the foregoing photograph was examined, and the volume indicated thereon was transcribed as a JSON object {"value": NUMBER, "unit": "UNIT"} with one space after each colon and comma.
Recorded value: {"value": 325, "unit": "mL"}
